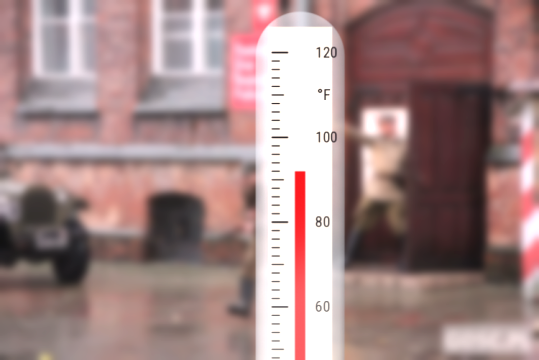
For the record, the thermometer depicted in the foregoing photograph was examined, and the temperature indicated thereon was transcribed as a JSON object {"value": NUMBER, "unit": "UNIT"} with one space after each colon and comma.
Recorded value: {"value": 92, "unit": "°F"}
